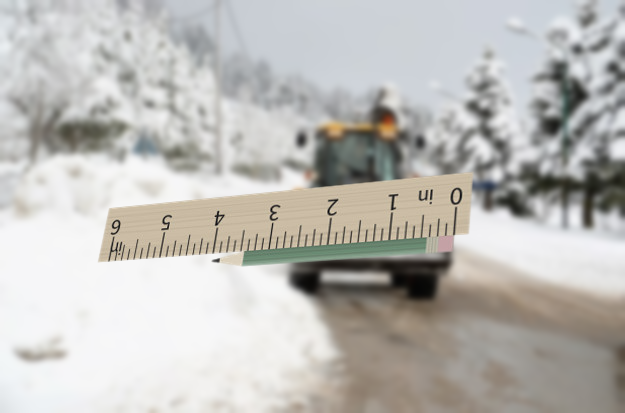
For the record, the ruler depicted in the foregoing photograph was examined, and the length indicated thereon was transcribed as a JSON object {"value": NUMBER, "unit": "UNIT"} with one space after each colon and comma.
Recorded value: {"value": 4, "unit": "in"}
